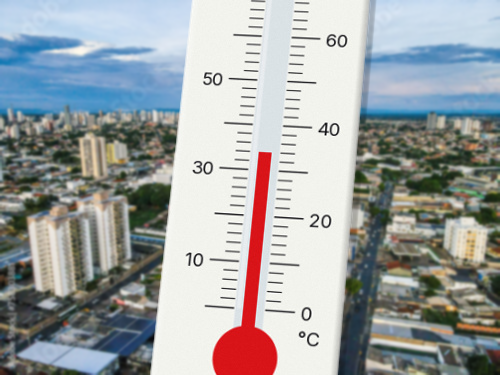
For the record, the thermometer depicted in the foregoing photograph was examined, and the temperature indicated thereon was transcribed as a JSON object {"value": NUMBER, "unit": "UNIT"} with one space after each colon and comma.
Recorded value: {"value": 34, "unit": "°C"}
